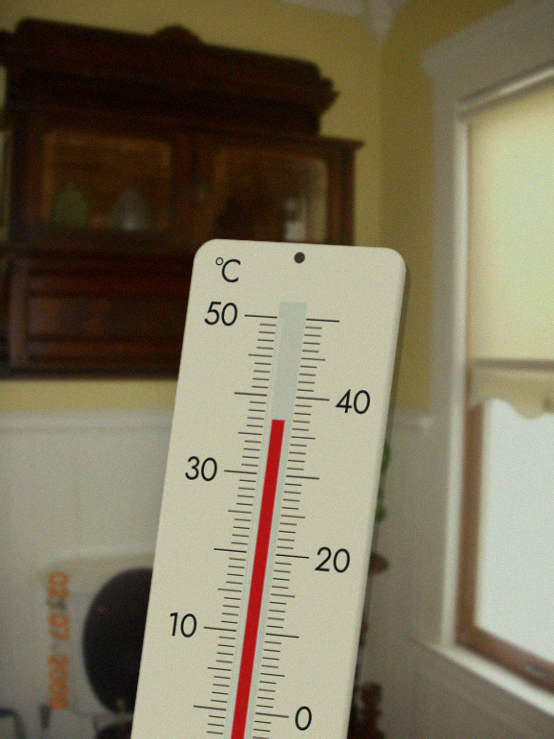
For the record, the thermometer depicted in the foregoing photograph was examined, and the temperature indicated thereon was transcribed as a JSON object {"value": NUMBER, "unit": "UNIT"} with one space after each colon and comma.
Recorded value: {"value": 37, "unit": "°C"}
